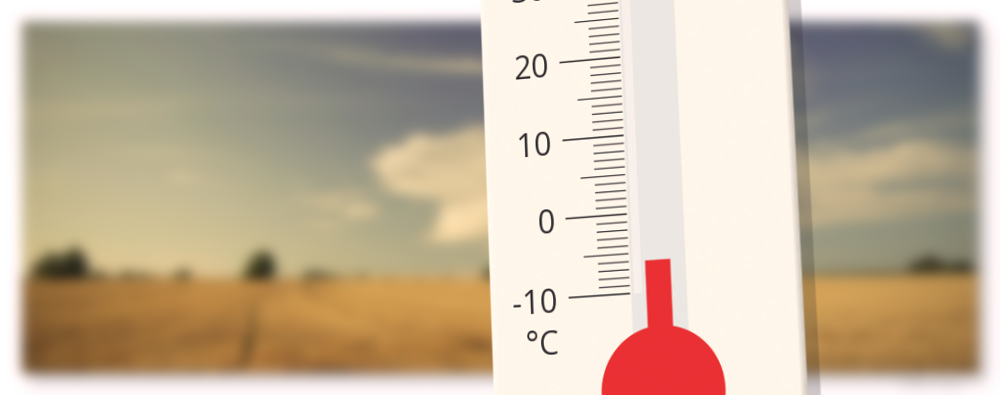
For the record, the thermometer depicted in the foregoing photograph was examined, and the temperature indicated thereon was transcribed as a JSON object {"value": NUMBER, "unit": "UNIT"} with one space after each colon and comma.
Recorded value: {"value": -6, "unit": "°C"}
